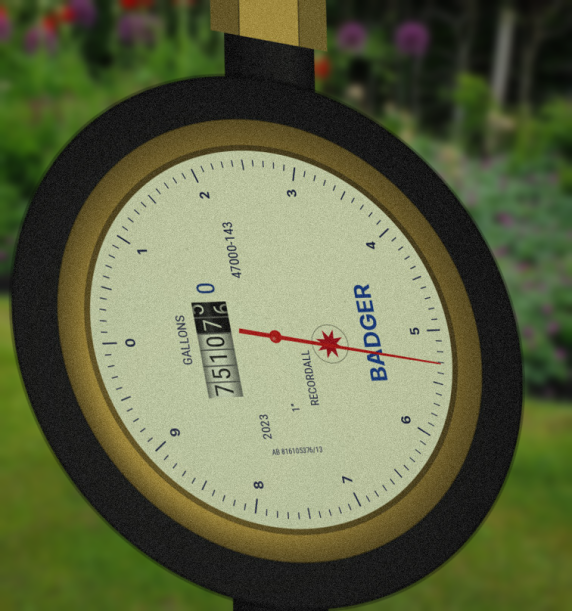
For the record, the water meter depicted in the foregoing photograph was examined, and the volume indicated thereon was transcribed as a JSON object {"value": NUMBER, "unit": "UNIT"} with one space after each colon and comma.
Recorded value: {"value": 7510755.3, "unit": "gal"}
